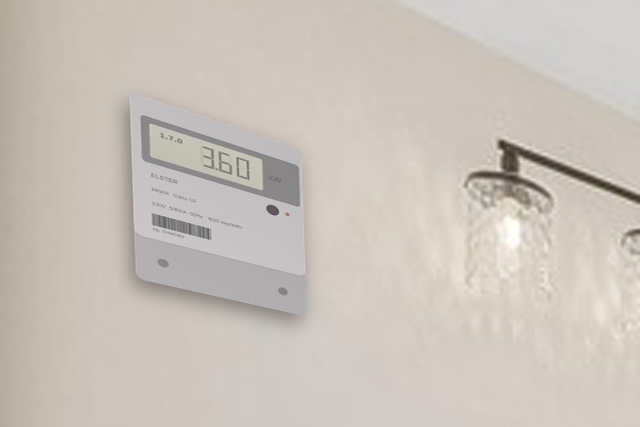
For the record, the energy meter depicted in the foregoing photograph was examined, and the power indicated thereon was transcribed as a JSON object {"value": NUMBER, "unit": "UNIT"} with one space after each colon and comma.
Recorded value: {"value": 3.60, "unit": "kW"}
